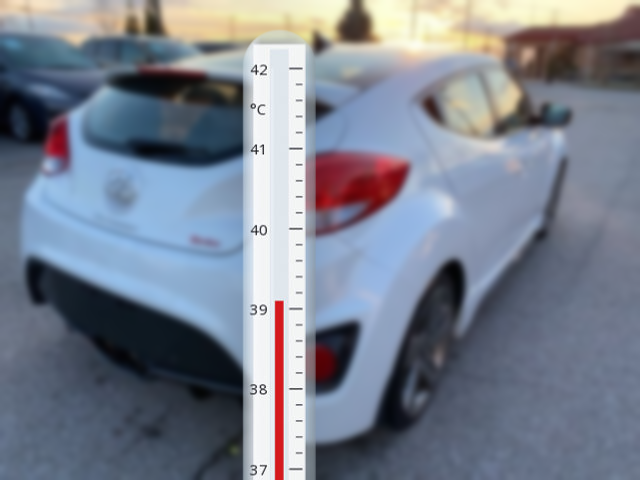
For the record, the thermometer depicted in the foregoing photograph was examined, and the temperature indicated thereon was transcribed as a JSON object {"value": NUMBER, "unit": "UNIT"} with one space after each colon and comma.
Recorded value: {"value": 39.1, "unit": "°C"}
